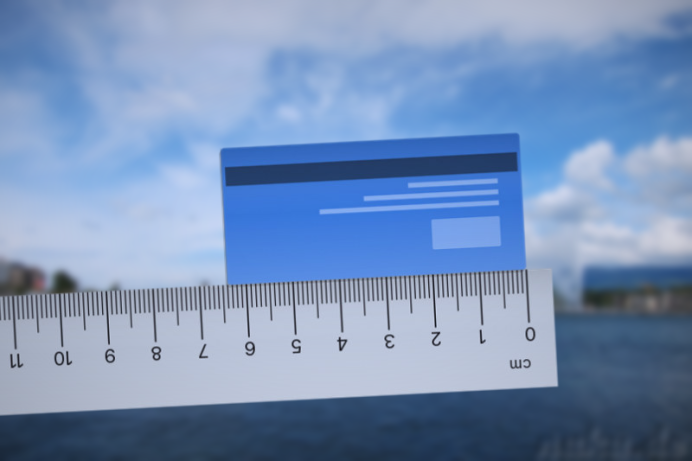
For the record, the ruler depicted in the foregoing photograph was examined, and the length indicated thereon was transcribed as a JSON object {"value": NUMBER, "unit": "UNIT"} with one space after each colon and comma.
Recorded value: {"value": 6.4, "unit": "cm"}
